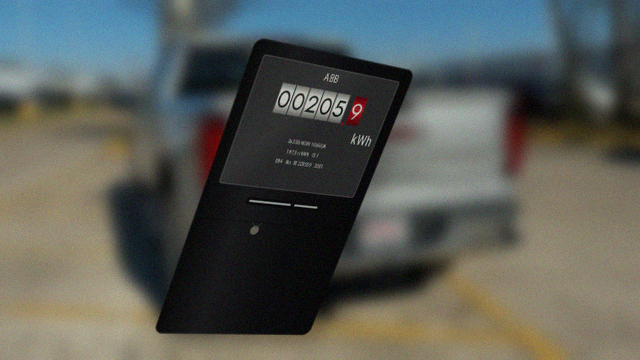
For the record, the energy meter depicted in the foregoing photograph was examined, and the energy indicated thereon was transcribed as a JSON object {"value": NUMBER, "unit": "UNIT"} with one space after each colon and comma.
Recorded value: {"value": 205.9, "unit": "kWh"}
